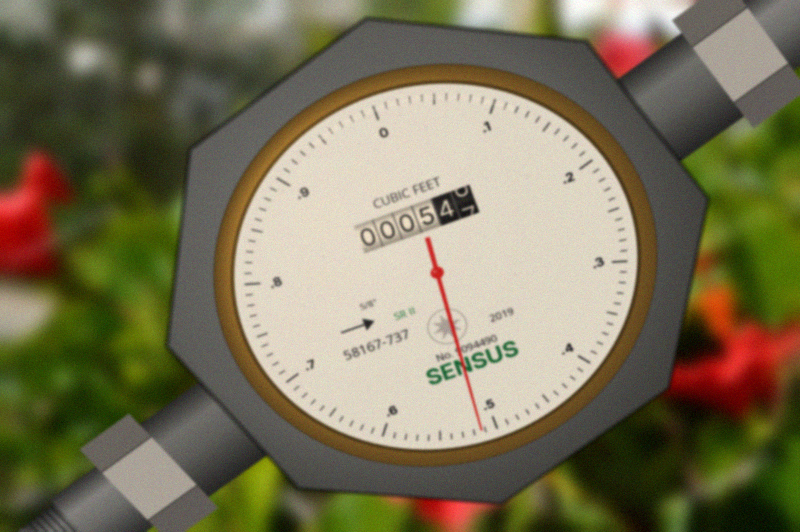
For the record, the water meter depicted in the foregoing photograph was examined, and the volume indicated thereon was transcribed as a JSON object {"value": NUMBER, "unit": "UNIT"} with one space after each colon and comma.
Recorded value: {"value": 546.51, "unit": "ft³"}
